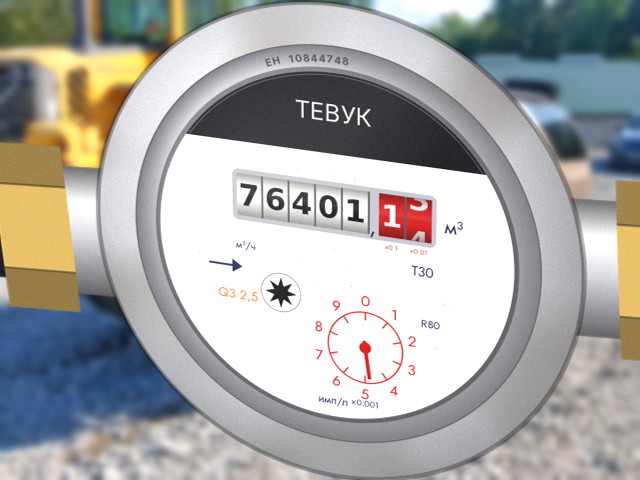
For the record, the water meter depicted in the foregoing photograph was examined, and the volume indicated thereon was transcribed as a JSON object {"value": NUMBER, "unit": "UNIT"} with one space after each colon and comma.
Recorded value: {"value": 76401.134, "unit": "m³"}
